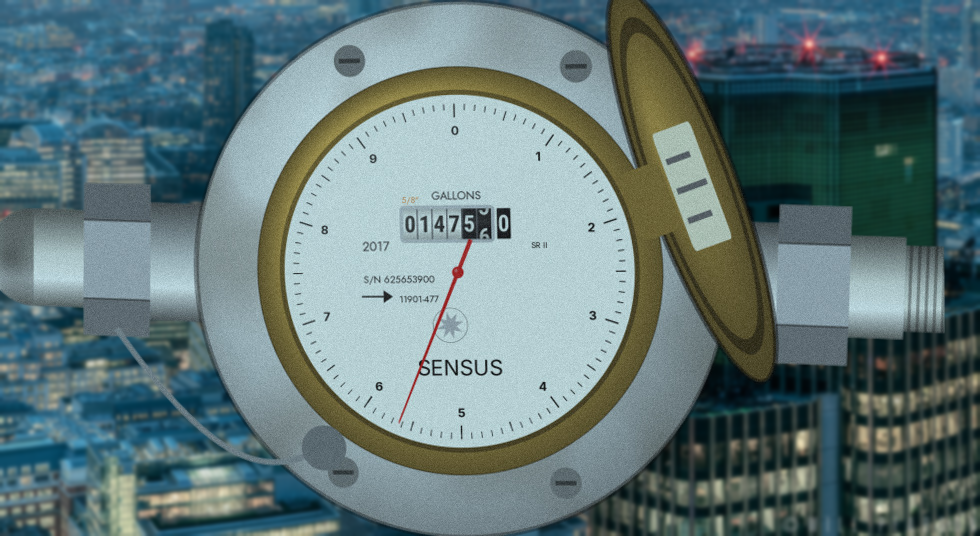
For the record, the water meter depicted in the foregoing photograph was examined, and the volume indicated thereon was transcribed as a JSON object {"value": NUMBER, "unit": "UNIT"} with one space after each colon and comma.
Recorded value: {"value": 147555.6, "unit": "gal"}
